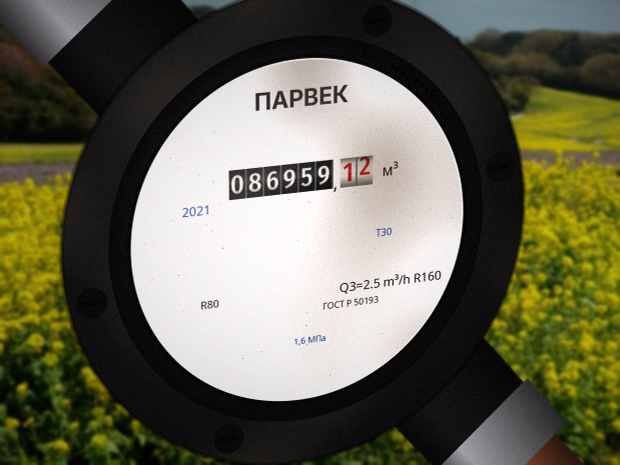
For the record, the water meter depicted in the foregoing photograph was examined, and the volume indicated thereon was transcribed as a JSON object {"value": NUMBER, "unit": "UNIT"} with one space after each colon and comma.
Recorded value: {"value": 86959.12, "unit": "m³"}
